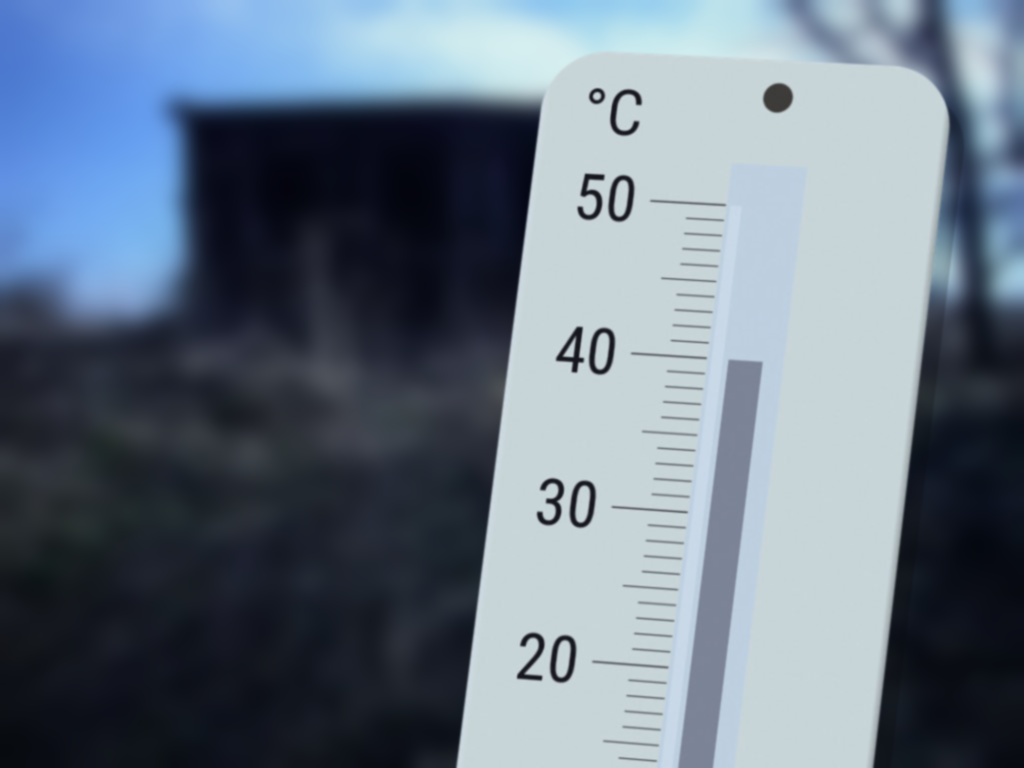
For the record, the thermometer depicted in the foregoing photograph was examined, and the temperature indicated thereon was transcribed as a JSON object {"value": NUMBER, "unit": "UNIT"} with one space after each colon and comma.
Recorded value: {"value": 40, "unit": "°C"}
